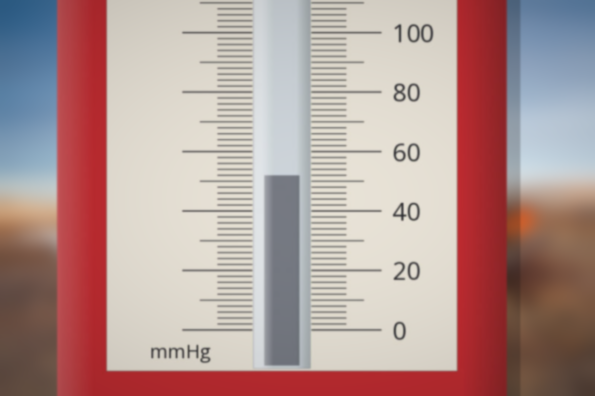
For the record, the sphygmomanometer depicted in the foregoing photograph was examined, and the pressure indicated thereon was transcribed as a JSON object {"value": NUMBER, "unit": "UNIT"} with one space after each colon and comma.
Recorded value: {"value": 52, "unit": "mmHg"}
